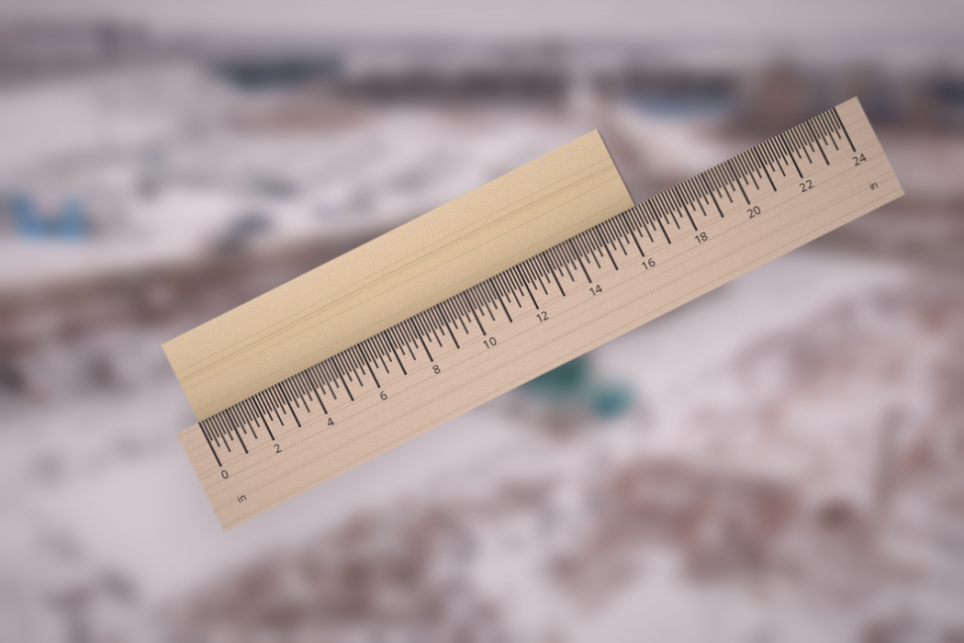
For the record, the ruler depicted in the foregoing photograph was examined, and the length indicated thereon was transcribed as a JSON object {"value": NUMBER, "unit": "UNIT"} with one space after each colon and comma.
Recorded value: {"value": 16.5, "unit": "in"}
